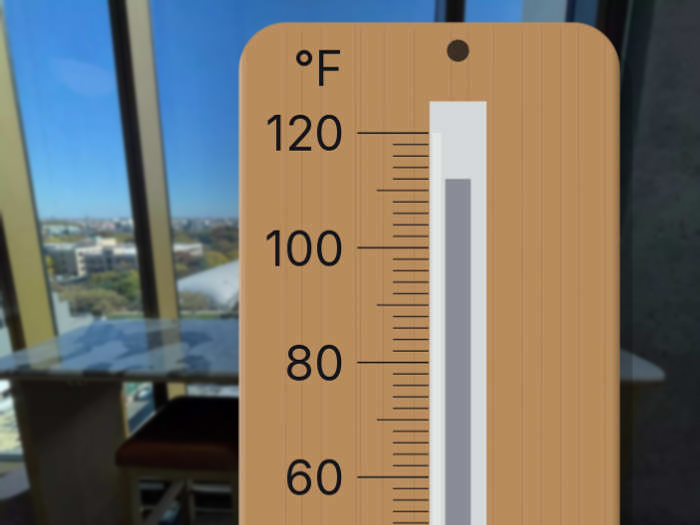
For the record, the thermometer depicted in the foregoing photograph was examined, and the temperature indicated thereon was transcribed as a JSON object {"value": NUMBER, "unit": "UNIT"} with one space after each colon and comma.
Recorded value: {"value": 112, "unit": "°F"}
